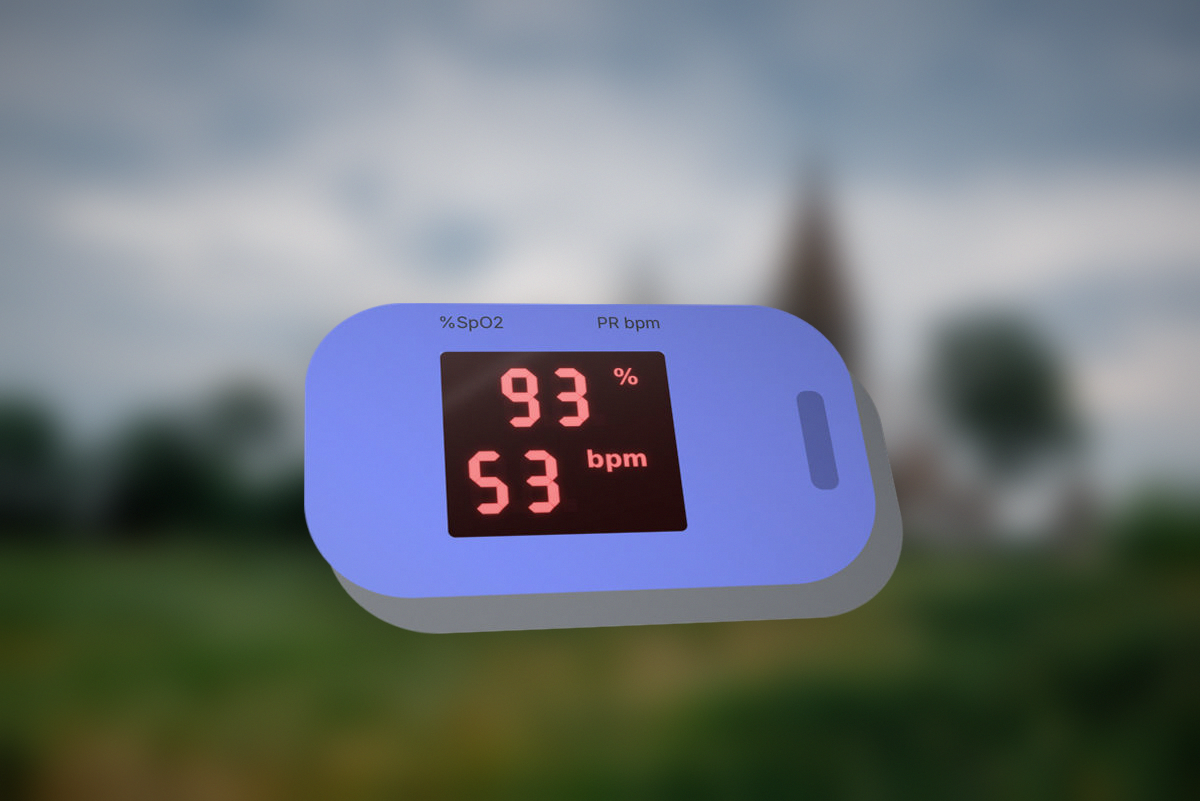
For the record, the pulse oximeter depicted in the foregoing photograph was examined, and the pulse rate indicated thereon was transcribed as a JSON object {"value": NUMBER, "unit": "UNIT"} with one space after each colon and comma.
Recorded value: {"value": 53, "unit": "bpm"}
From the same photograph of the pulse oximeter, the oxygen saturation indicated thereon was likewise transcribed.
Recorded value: {"value": 93, "unit": "%"}
